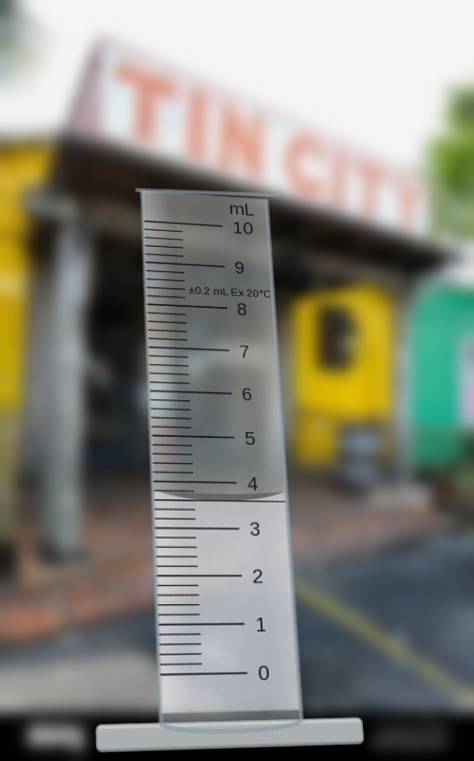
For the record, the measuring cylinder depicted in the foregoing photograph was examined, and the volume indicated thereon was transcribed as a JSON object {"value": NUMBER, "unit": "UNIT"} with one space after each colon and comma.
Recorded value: {"value": 3.6, "unit": "mL"}
